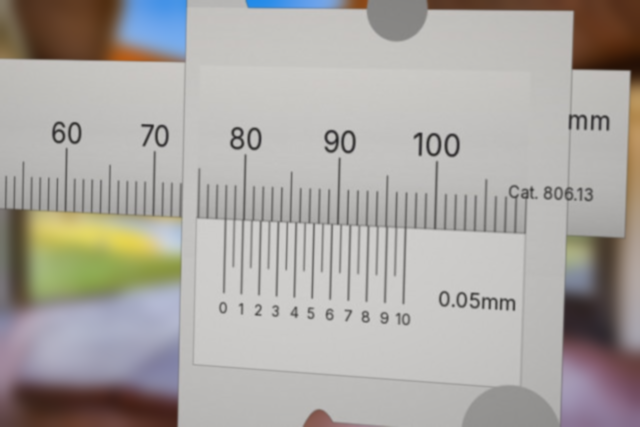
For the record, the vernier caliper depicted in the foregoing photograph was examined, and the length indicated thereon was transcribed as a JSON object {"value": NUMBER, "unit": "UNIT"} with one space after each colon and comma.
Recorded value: {"value": 78.0, "unit": "mm"}
